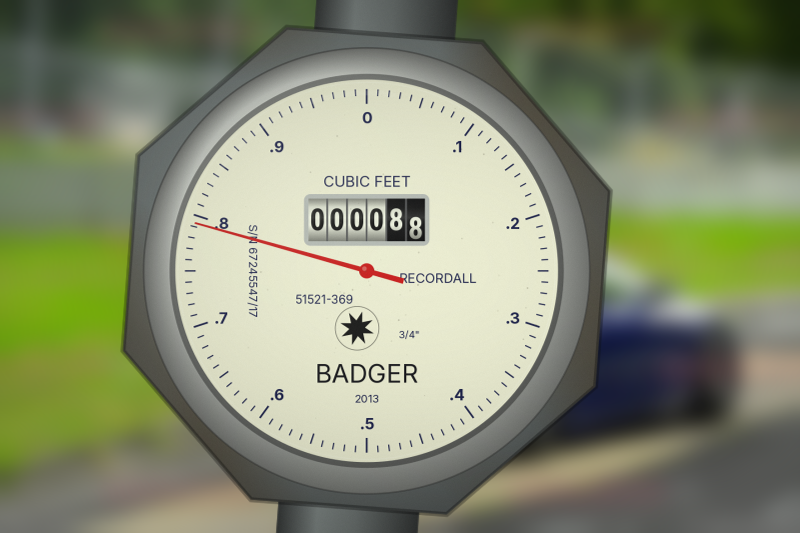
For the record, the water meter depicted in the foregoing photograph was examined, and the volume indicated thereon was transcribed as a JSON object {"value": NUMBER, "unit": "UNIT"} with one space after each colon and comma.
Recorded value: {"value": 87.79, "unit": "ft³"}
